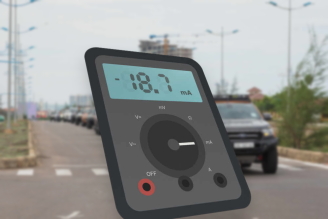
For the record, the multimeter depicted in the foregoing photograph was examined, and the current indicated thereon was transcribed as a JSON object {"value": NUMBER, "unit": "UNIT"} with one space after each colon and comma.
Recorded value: {"value": -18.7, "unit": "mA"}
